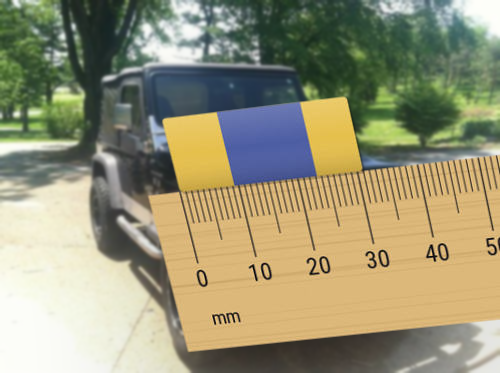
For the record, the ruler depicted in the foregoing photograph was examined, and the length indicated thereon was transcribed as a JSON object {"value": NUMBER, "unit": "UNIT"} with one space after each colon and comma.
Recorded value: {"value": 31, "unit": "mm"}
